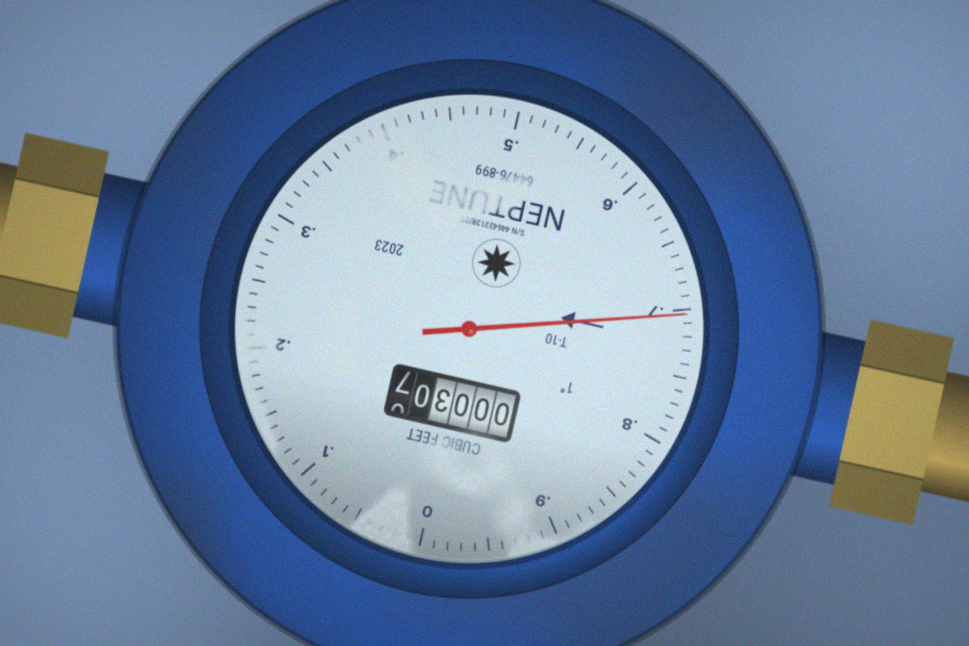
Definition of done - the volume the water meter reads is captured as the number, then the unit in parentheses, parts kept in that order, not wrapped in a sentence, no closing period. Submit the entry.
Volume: 306.70 (ft³)
